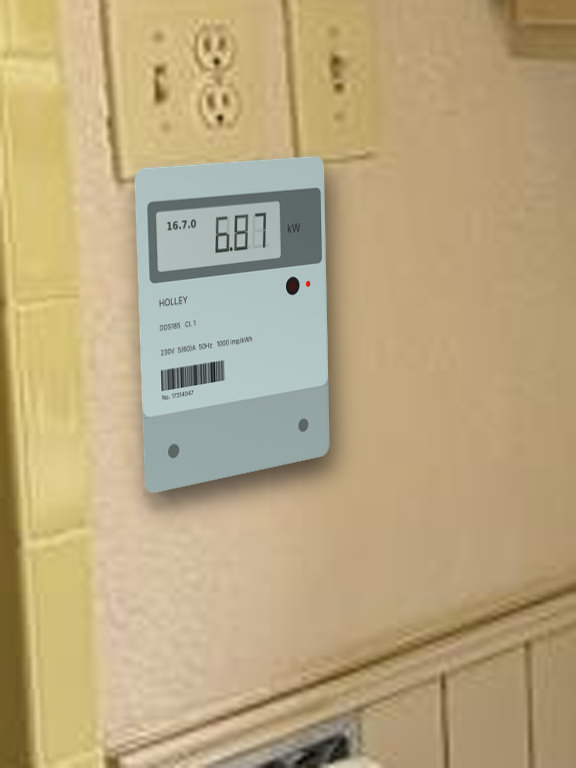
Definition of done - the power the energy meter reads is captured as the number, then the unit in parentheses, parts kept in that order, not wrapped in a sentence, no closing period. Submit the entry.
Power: 6.87 (kW)
